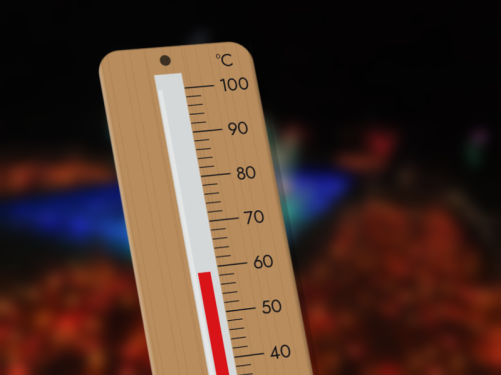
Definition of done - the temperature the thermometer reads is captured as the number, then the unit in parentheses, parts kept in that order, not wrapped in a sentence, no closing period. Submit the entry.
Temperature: 59 (°C)
